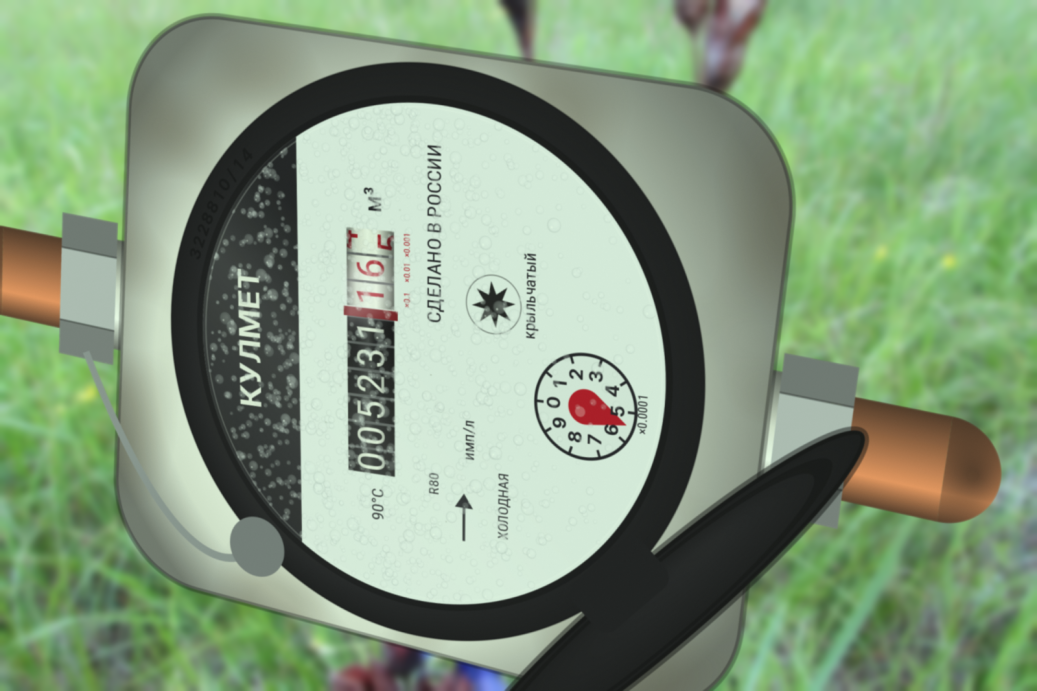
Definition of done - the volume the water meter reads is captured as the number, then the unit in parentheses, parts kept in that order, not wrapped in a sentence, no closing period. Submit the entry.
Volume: 5231.1645 (m³)
